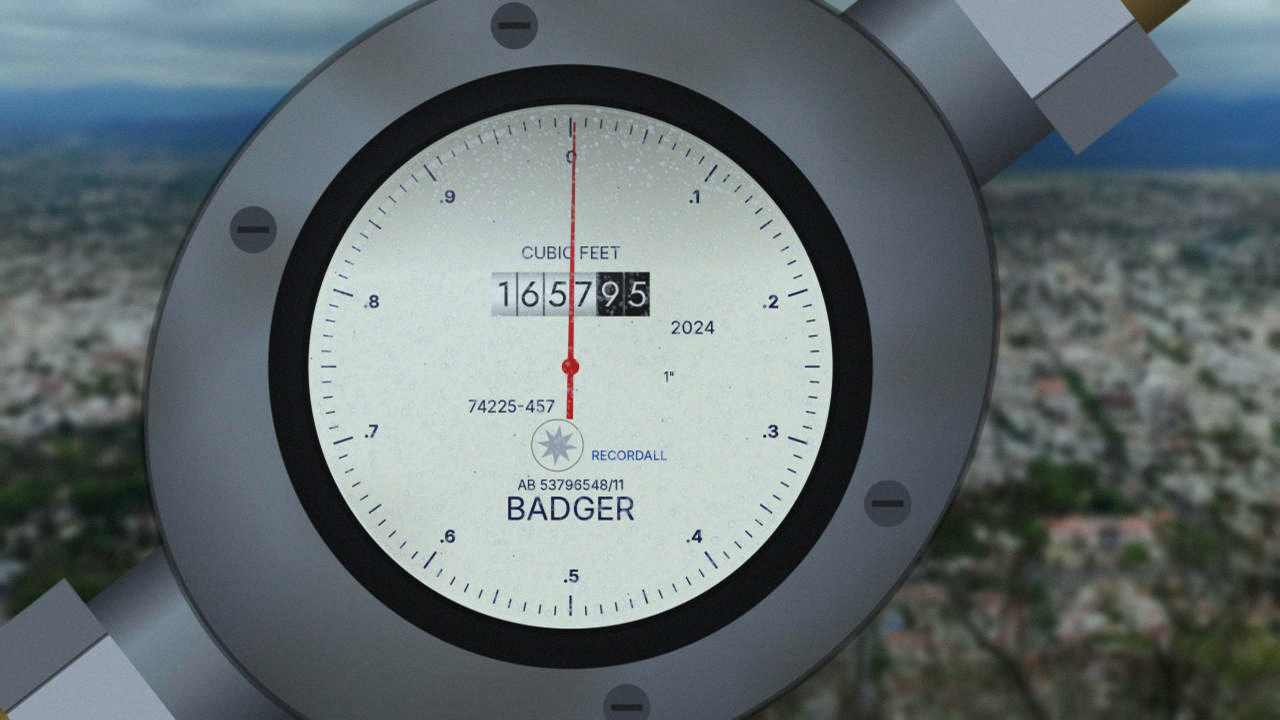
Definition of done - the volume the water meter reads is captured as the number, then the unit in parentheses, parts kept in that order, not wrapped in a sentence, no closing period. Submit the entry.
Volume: 165795.00 (ft³)
